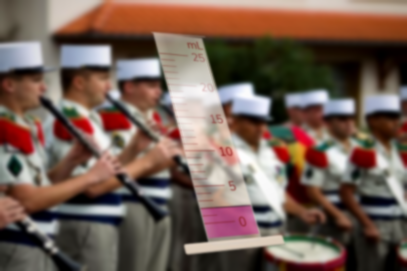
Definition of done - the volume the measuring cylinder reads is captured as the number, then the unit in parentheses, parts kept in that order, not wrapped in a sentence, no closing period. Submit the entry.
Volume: 2 (mL)
